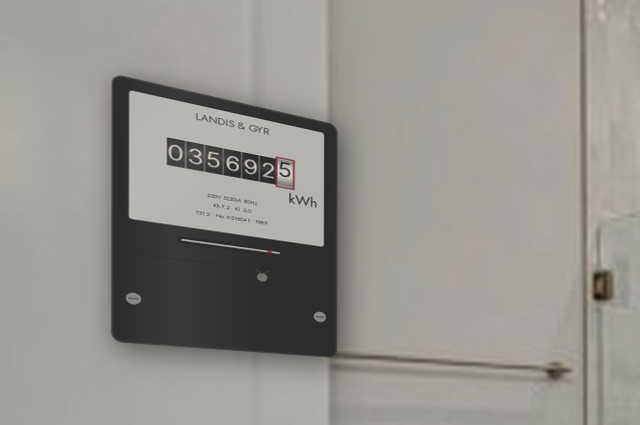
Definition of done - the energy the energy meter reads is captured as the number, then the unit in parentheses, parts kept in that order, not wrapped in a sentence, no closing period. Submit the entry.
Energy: 35692.5 (kWh)
